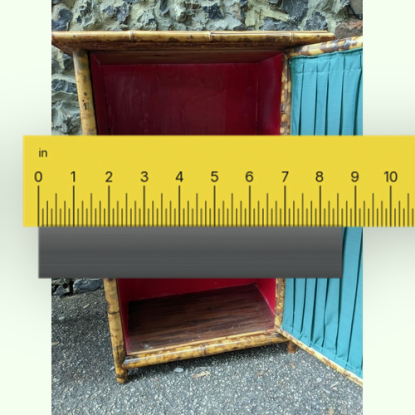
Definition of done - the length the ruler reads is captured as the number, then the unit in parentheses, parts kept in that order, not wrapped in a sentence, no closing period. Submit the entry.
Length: 8.625 (in)
